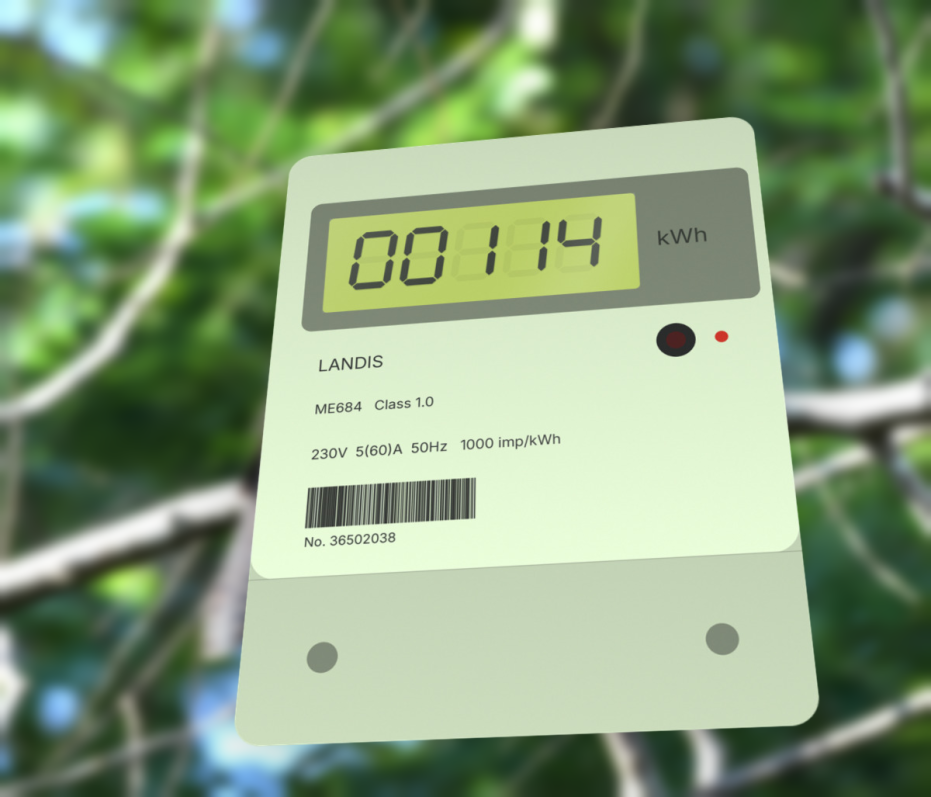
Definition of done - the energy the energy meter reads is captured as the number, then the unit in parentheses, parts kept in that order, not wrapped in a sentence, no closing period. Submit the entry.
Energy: 114 (kWh)
